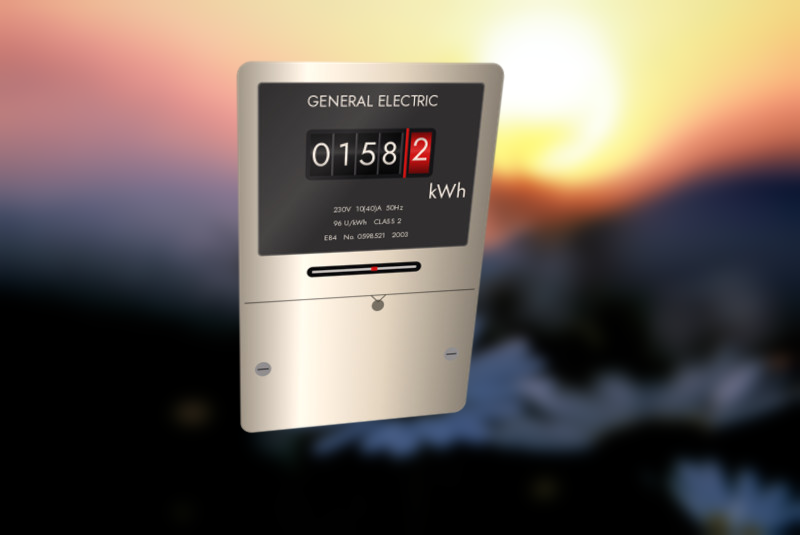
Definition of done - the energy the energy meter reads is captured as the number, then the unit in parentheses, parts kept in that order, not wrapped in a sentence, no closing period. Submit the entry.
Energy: 158.2 (kWh)
